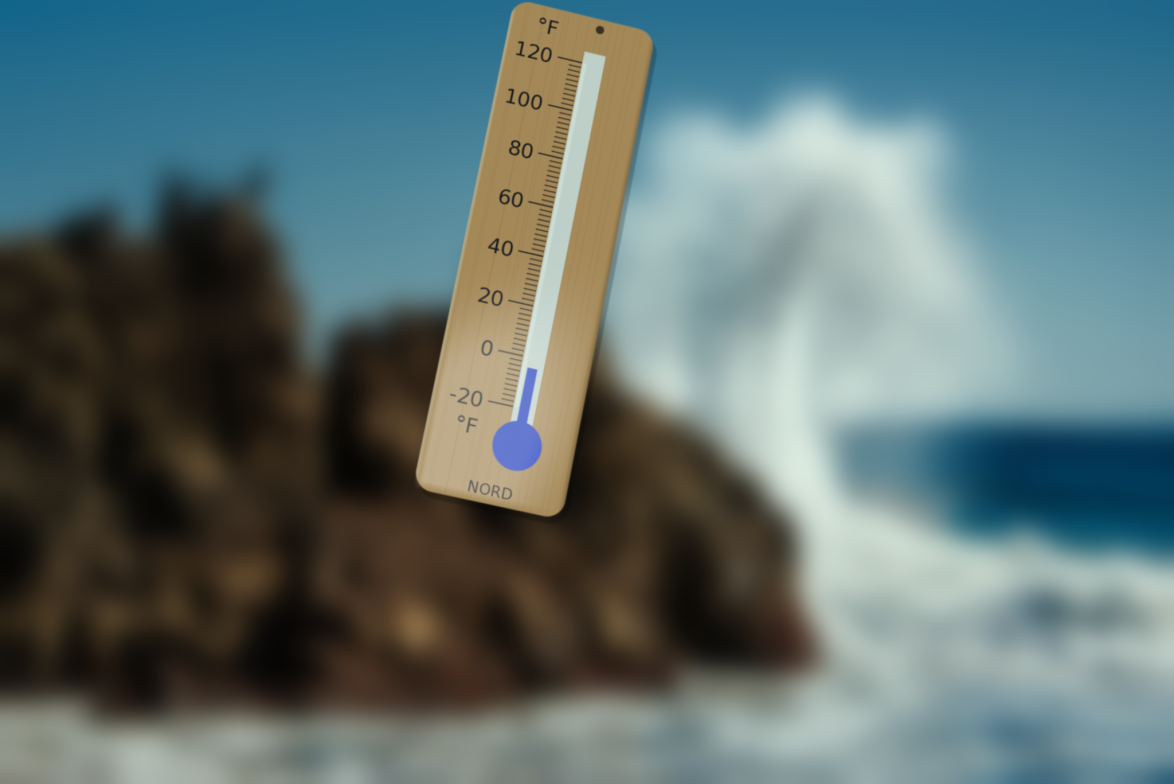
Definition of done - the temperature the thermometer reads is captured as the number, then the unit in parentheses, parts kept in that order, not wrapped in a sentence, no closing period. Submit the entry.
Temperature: -4 (°F)
